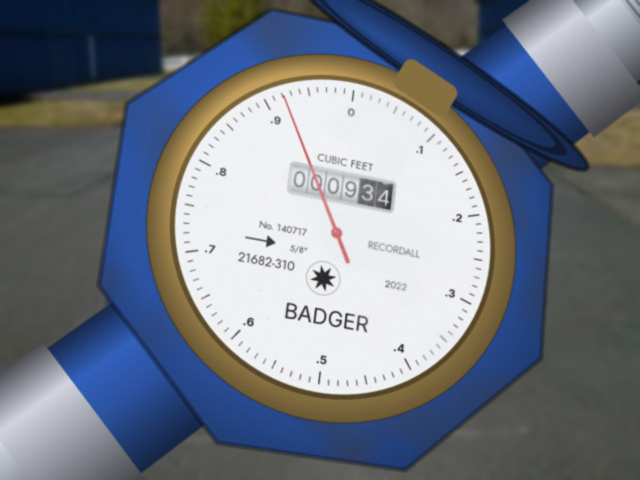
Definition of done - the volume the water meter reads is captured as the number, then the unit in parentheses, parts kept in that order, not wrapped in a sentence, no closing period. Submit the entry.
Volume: 933.92 (ft³)
